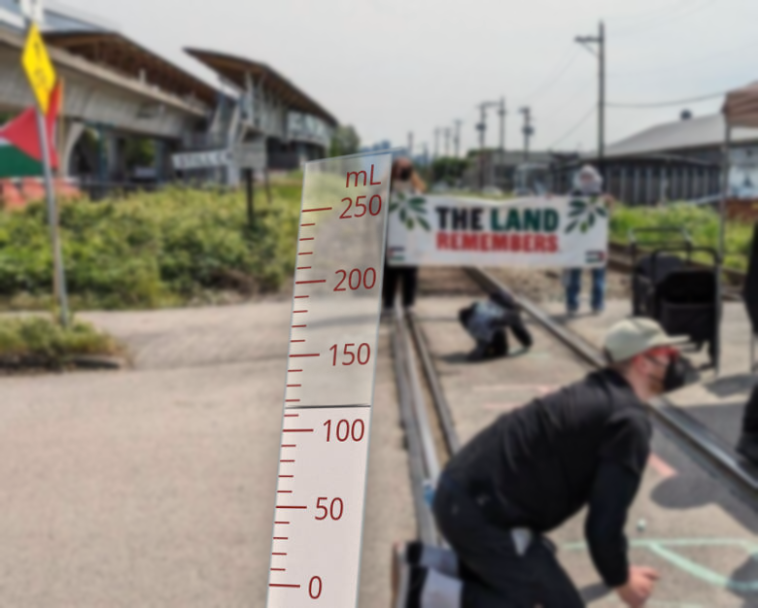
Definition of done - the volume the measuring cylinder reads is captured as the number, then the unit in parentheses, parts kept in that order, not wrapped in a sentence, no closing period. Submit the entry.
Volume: 115 (mL)
